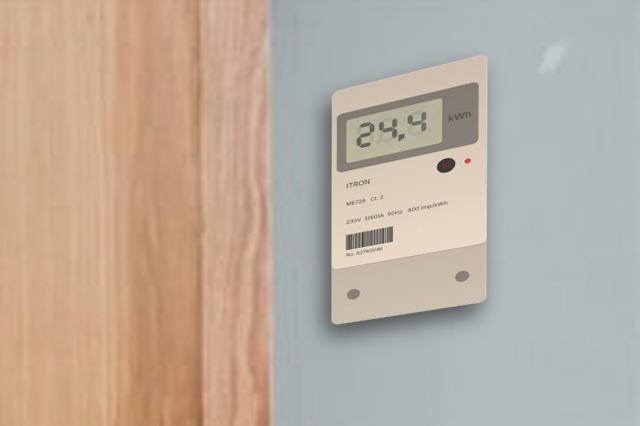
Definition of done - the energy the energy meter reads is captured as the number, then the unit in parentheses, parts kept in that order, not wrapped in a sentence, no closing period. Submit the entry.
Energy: 24.4 (kWh)
